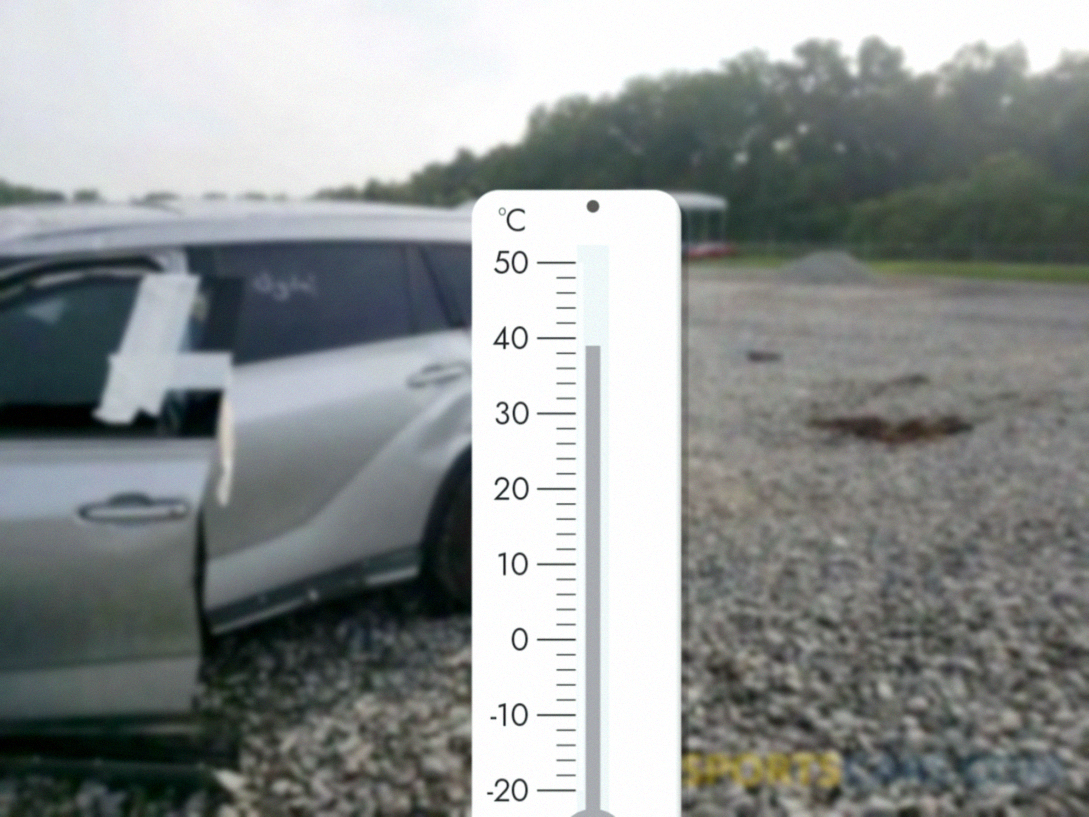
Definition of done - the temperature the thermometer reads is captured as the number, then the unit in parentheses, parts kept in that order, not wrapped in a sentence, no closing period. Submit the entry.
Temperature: 39 (°C)
